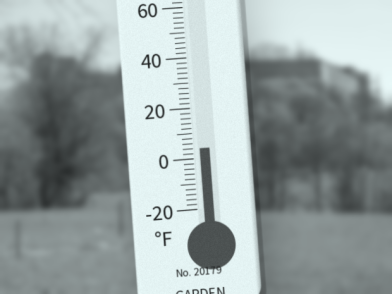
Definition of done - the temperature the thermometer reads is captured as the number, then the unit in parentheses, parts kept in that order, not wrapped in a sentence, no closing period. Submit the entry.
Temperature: 4 (°F)
